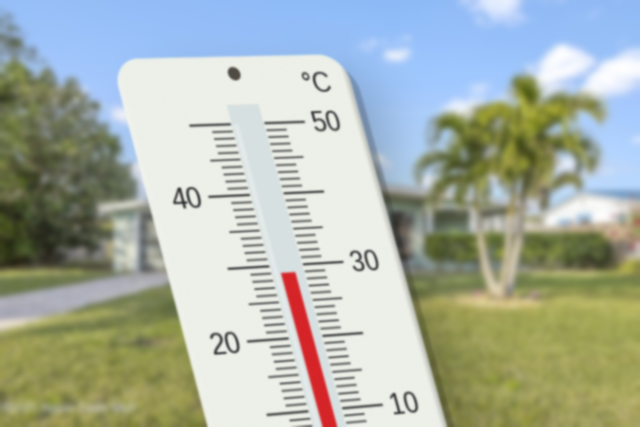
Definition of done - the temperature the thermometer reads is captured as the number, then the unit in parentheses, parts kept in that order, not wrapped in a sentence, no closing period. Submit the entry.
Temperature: 29 (°C)
